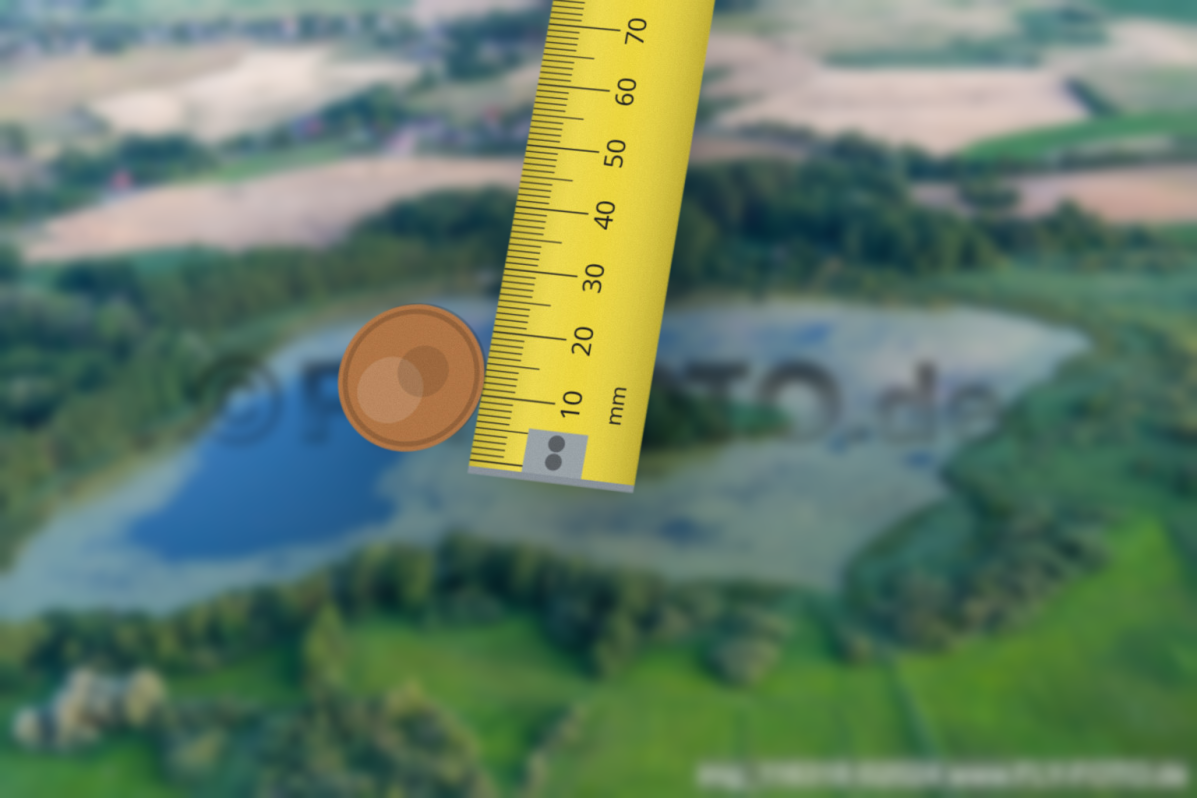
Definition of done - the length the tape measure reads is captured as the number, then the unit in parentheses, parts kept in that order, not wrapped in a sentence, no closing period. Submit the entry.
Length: 23 (mm)
